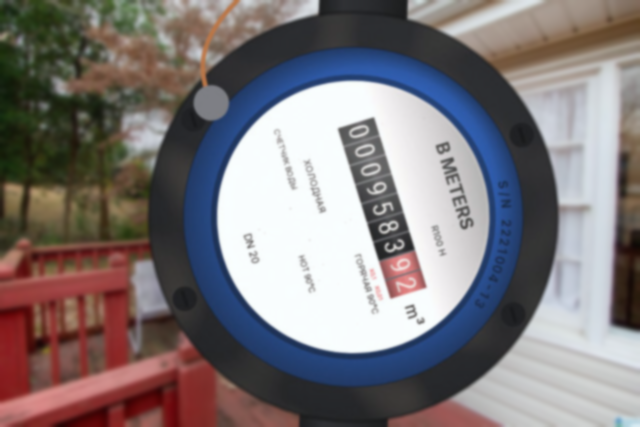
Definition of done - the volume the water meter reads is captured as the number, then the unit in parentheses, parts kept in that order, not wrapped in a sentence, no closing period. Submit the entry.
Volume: 9583.92 (m³)
